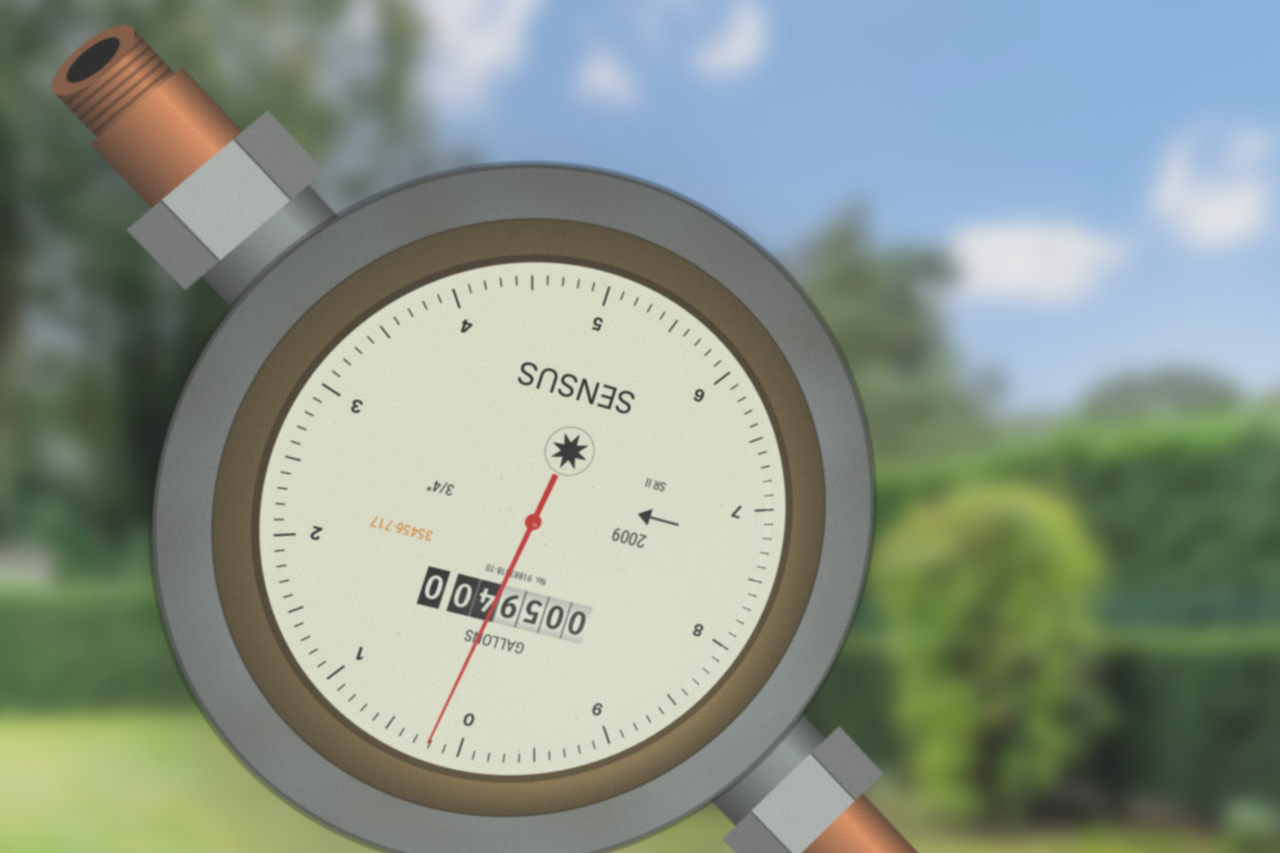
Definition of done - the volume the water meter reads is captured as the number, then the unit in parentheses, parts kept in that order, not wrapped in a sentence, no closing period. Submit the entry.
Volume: 59400.2 (gal)
